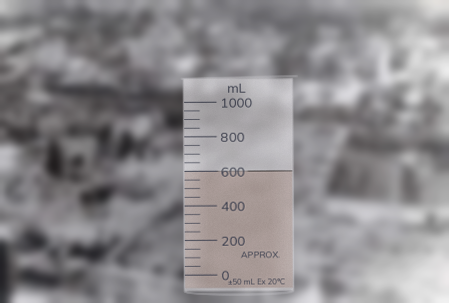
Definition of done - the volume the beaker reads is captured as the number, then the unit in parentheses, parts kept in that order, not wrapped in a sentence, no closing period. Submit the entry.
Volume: 600 (mL)
